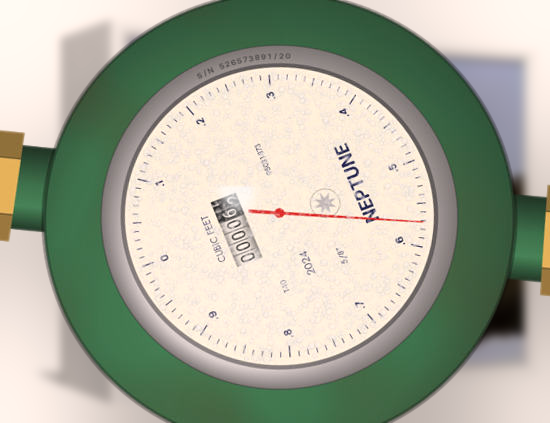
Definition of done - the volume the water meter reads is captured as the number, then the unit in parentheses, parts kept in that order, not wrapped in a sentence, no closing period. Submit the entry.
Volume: 61.57 (ft³)
